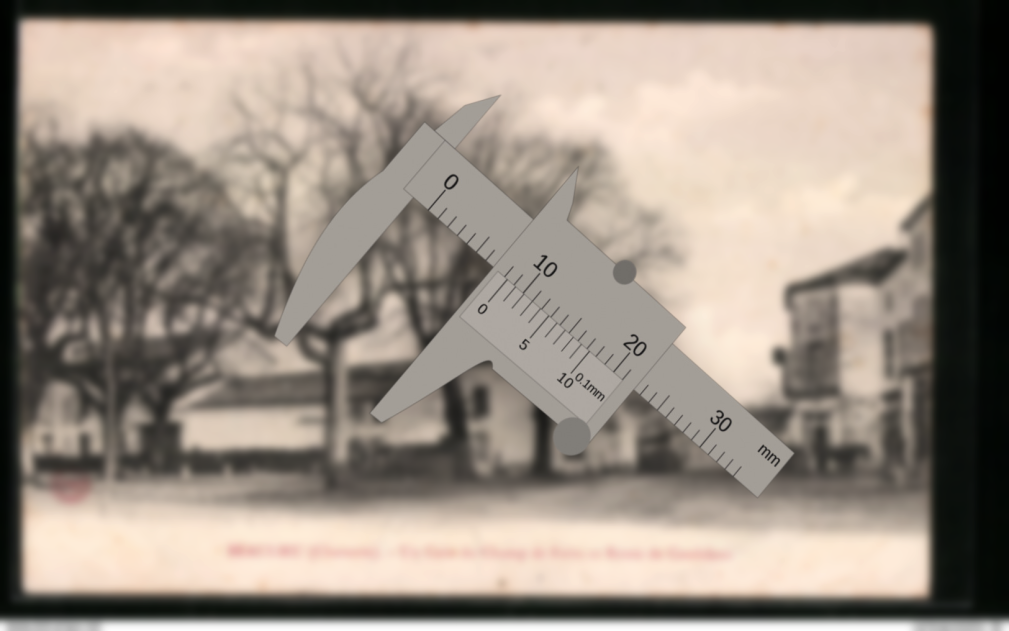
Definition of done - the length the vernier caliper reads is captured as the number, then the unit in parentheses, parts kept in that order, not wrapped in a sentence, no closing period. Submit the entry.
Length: 8.3 (mm)
